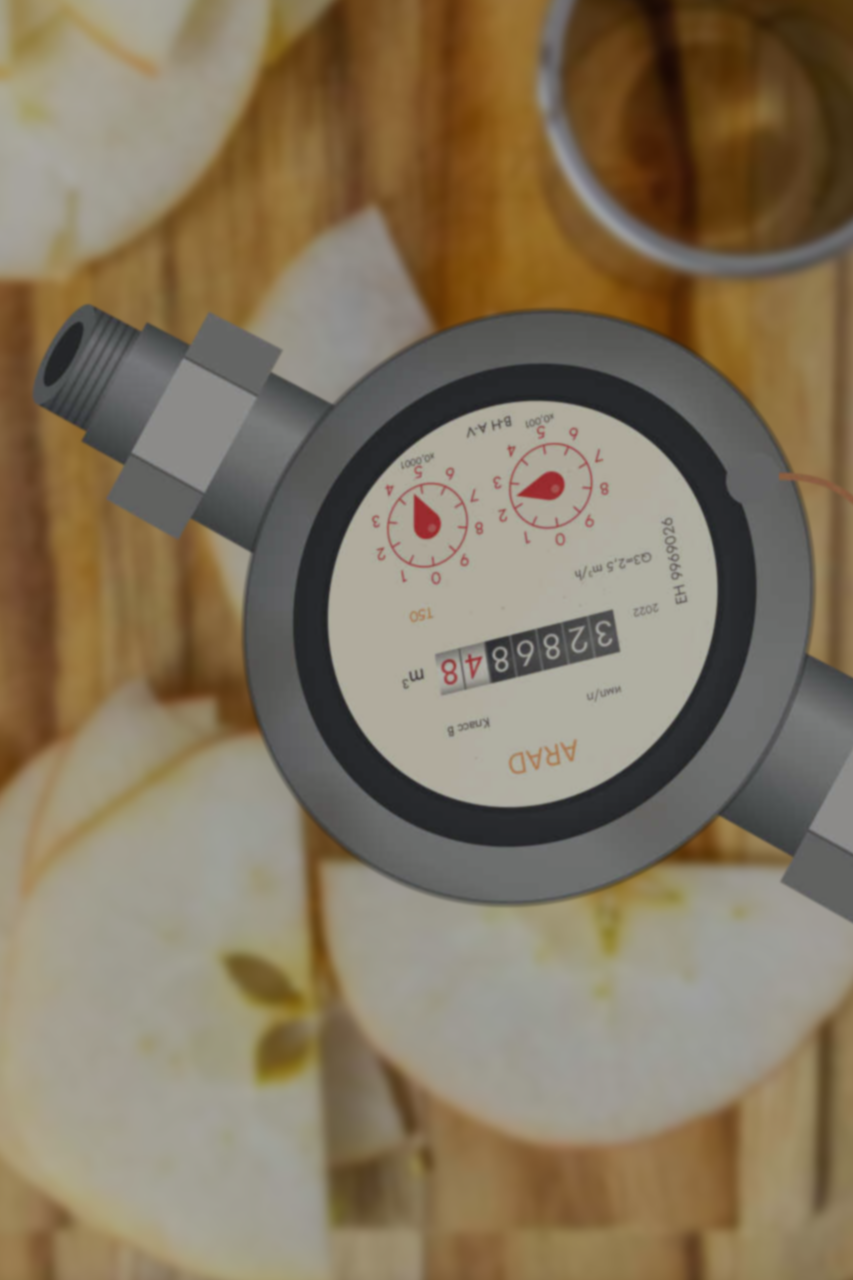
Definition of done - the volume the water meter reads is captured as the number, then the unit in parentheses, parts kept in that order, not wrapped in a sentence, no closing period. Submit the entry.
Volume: 32868.4824 (m³)
